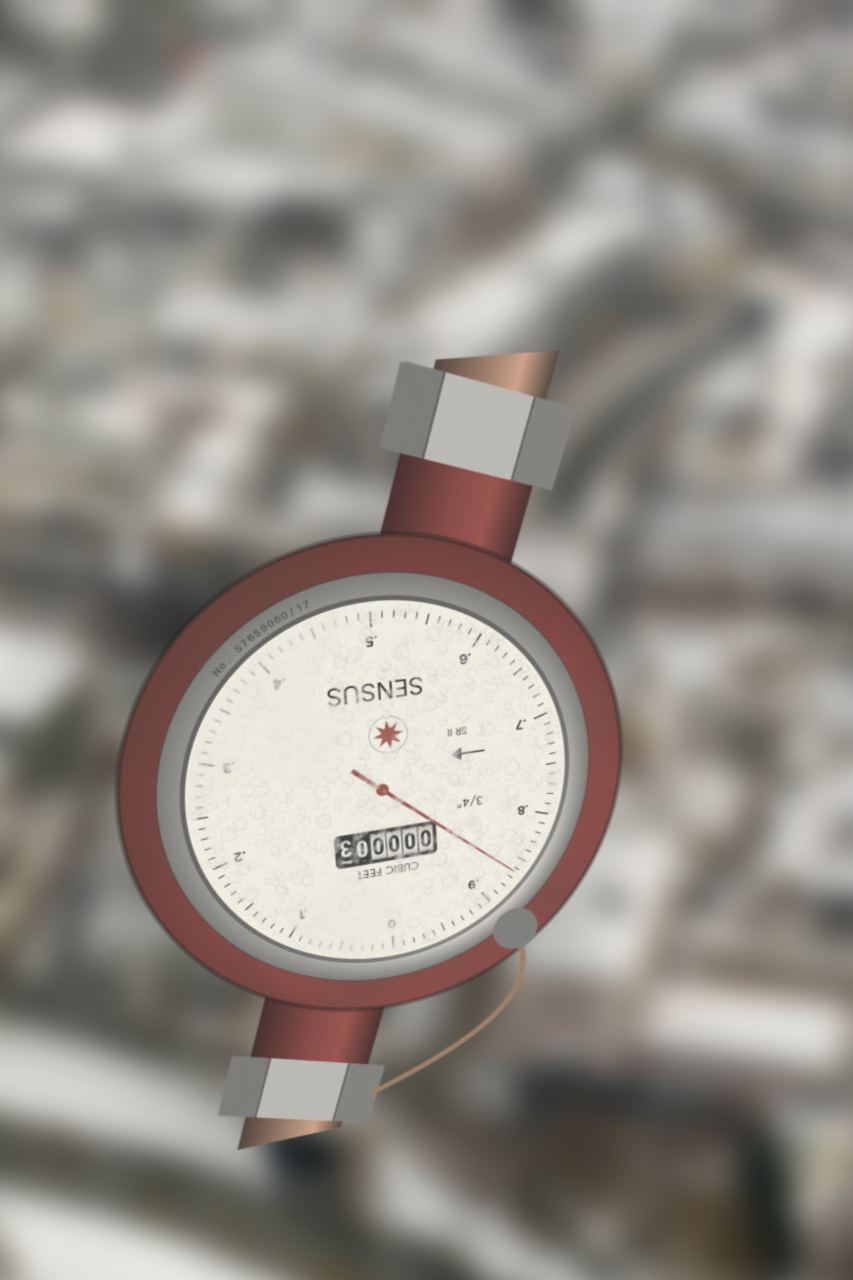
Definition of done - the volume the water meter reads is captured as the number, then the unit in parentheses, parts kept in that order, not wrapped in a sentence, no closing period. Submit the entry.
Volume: 2.86 (ft³)
